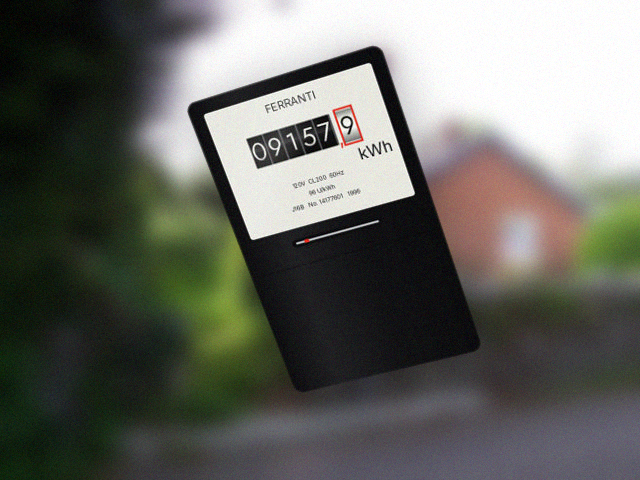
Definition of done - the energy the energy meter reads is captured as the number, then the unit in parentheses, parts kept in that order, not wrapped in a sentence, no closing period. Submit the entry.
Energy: 9157.9 (kWh)
